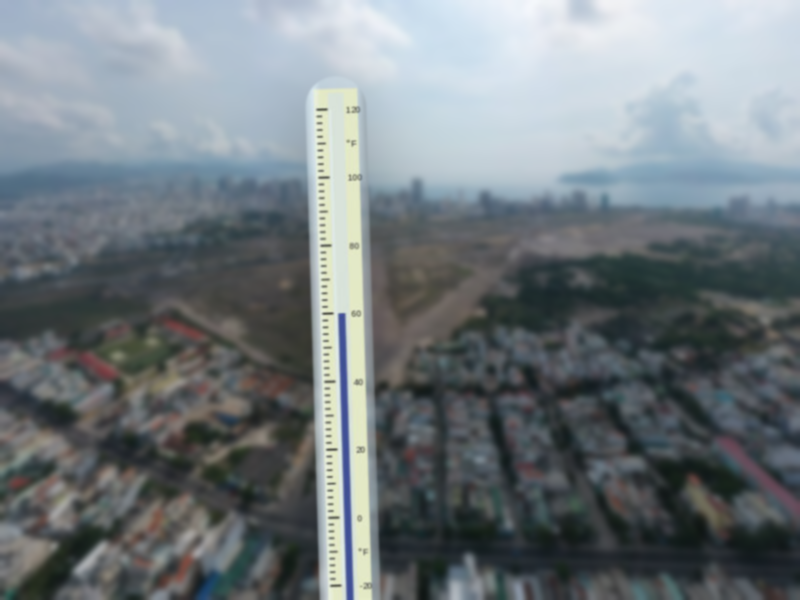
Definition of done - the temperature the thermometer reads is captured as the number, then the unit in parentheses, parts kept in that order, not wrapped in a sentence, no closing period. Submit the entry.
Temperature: 60 (°F)
